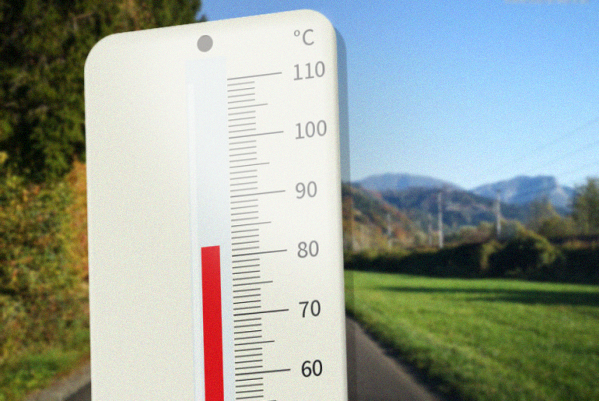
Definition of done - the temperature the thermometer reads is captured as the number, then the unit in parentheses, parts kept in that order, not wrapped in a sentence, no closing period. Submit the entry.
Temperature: 82 (°C)
